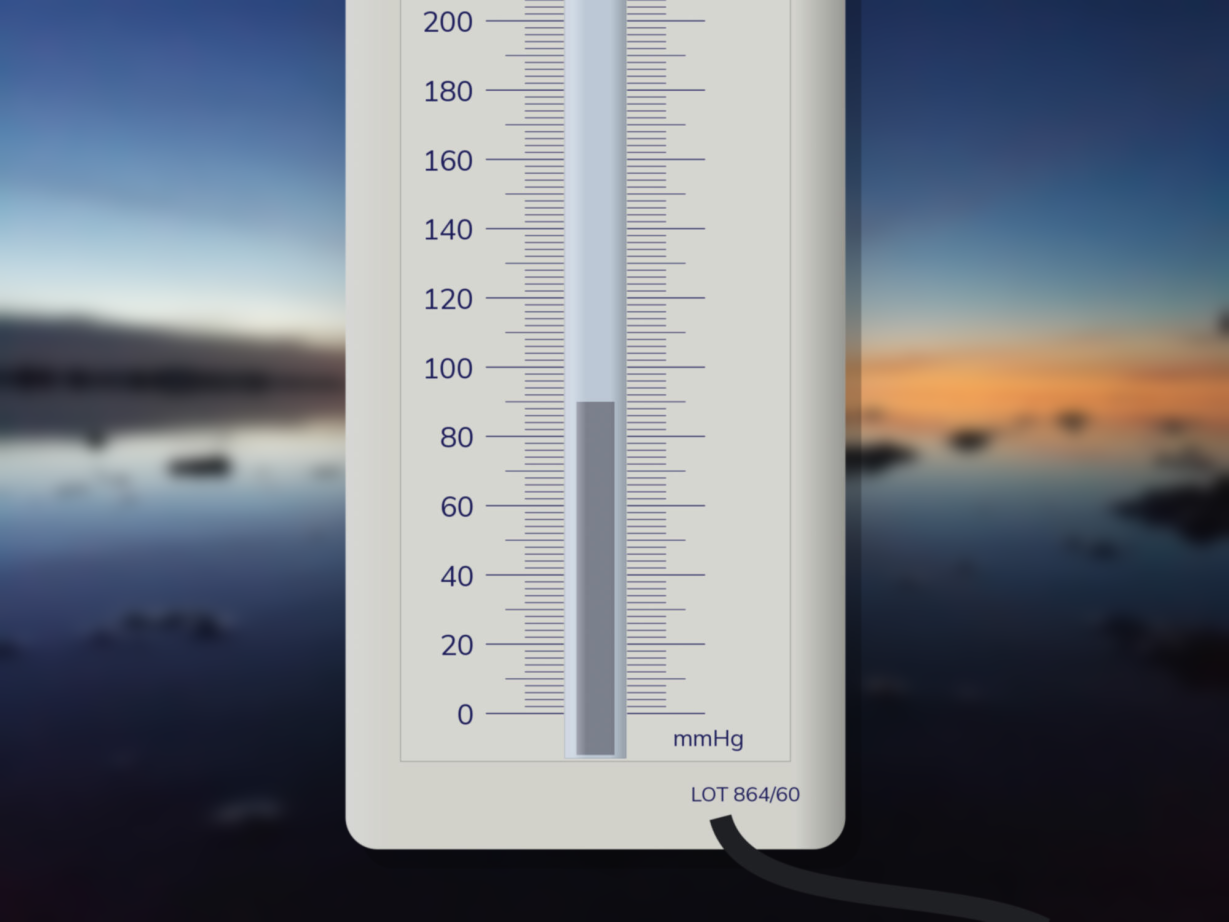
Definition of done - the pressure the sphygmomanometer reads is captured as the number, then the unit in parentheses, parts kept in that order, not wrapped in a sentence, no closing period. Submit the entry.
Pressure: 90 (mmHg)
